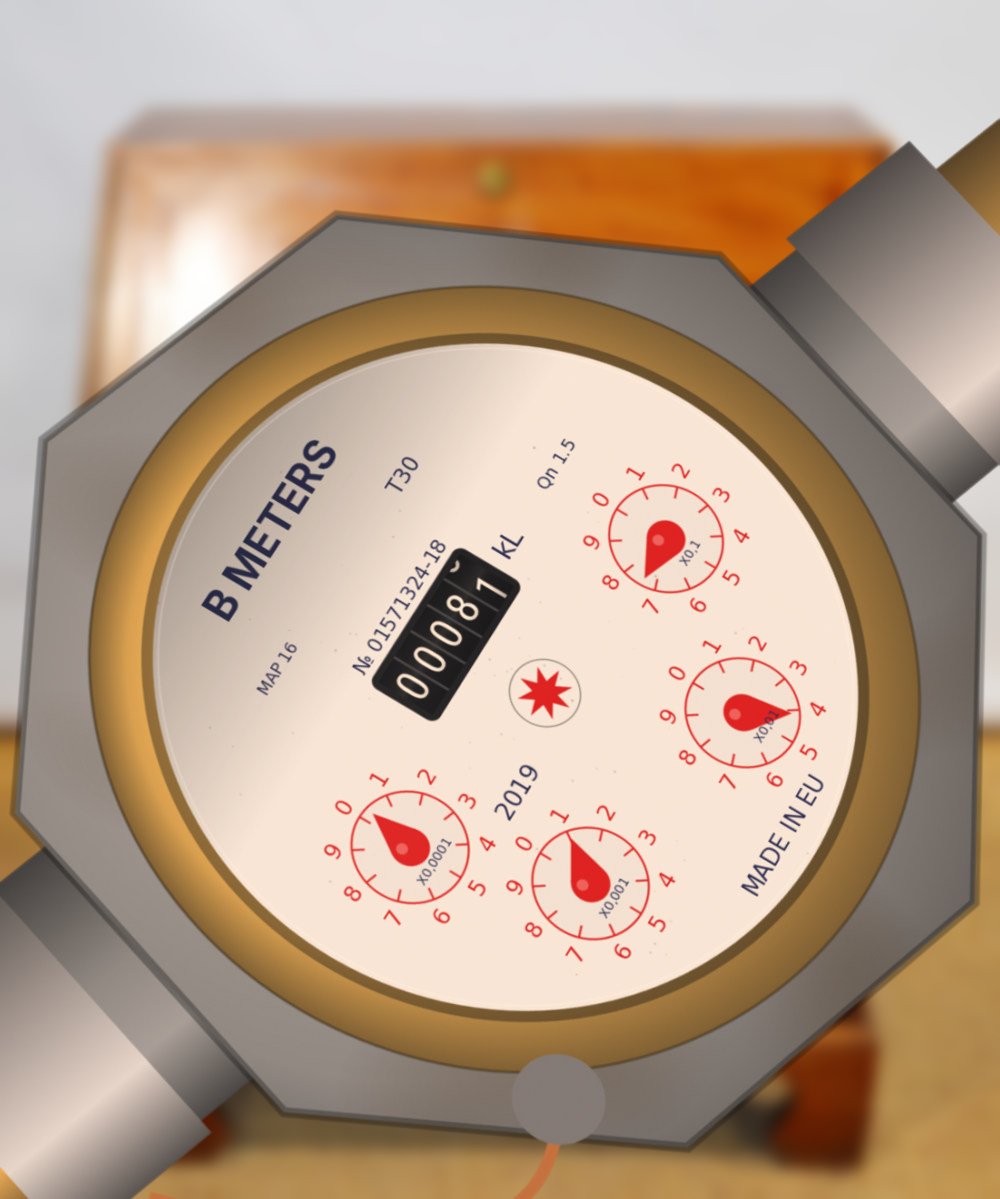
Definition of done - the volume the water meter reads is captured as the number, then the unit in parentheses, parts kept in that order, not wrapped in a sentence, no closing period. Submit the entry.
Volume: 80.7410 (kL)
